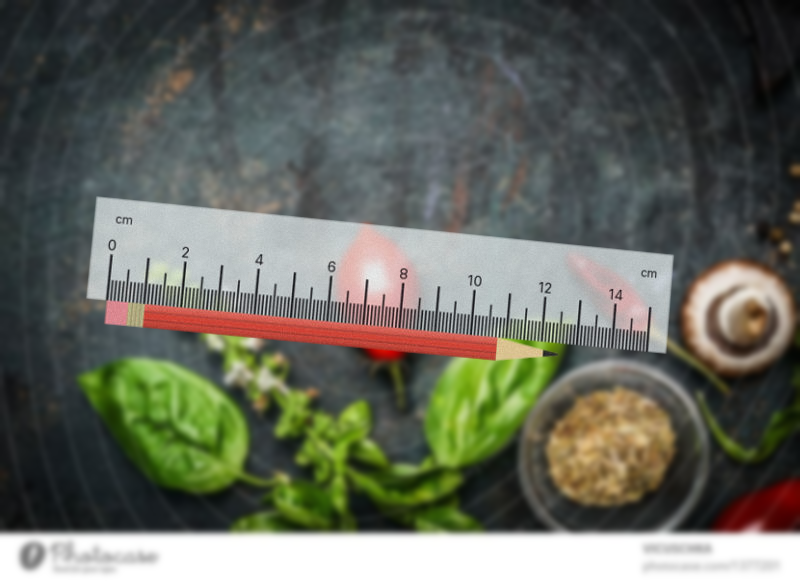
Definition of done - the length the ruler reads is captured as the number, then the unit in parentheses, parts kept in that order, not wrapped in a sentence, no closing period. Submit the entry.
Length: 12.5 (cm)
